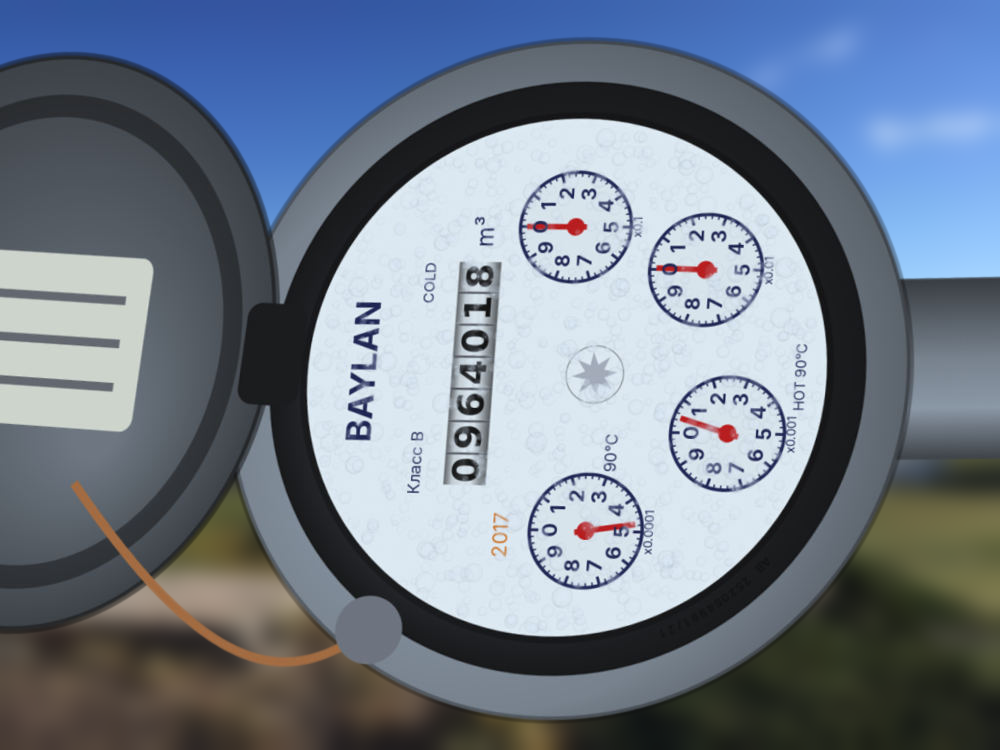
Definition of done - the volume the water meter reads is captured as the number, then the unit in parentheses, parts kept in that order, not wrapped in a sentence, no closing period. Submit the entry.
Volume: 964018.0004 (m³)
